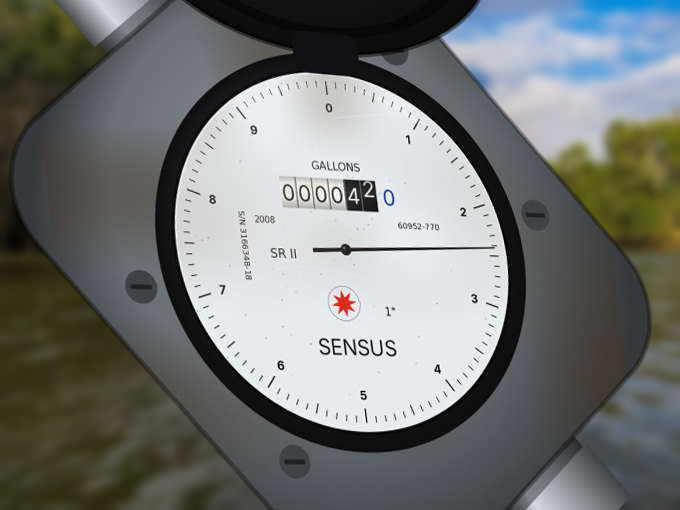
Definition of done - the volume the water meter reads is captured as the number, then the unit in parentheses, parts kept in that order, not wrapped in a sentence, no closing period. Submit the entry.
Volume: 422.4 (gal)
